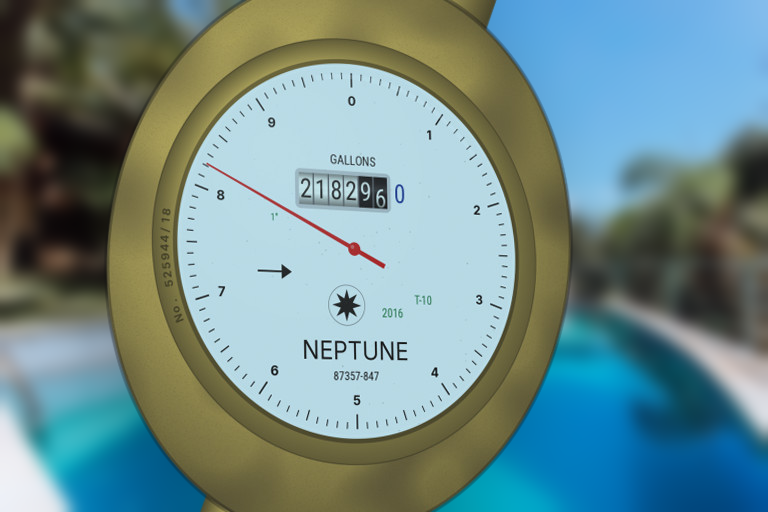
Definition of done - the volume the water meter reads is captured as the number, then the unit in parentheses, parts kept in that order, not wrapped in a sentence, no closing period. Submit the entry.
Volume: 2182958.2 (gal)
